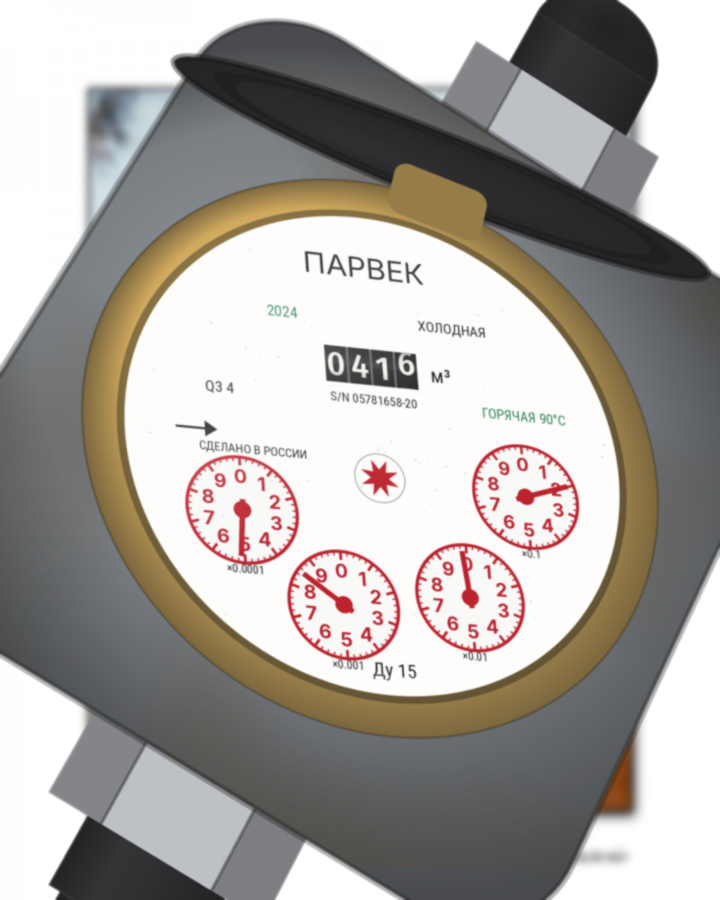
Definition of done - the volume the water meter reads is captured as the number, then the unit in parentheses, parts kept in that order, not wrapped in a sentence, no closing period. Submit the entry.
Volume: 416.1985 (m³)
